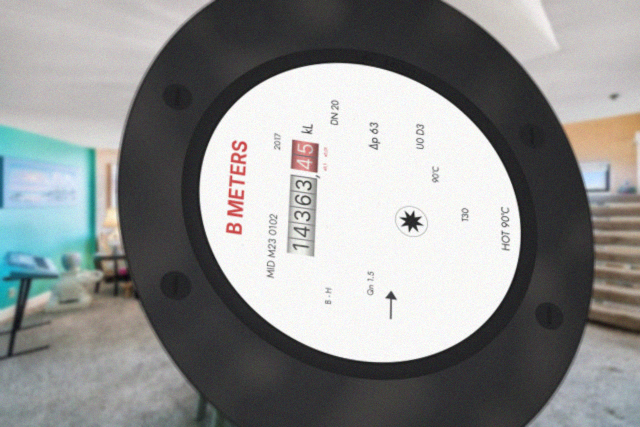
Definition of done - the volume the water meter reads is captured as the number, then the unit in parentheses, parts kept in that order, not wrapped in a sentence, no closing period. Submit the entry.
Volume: 14363.45 (kL)
